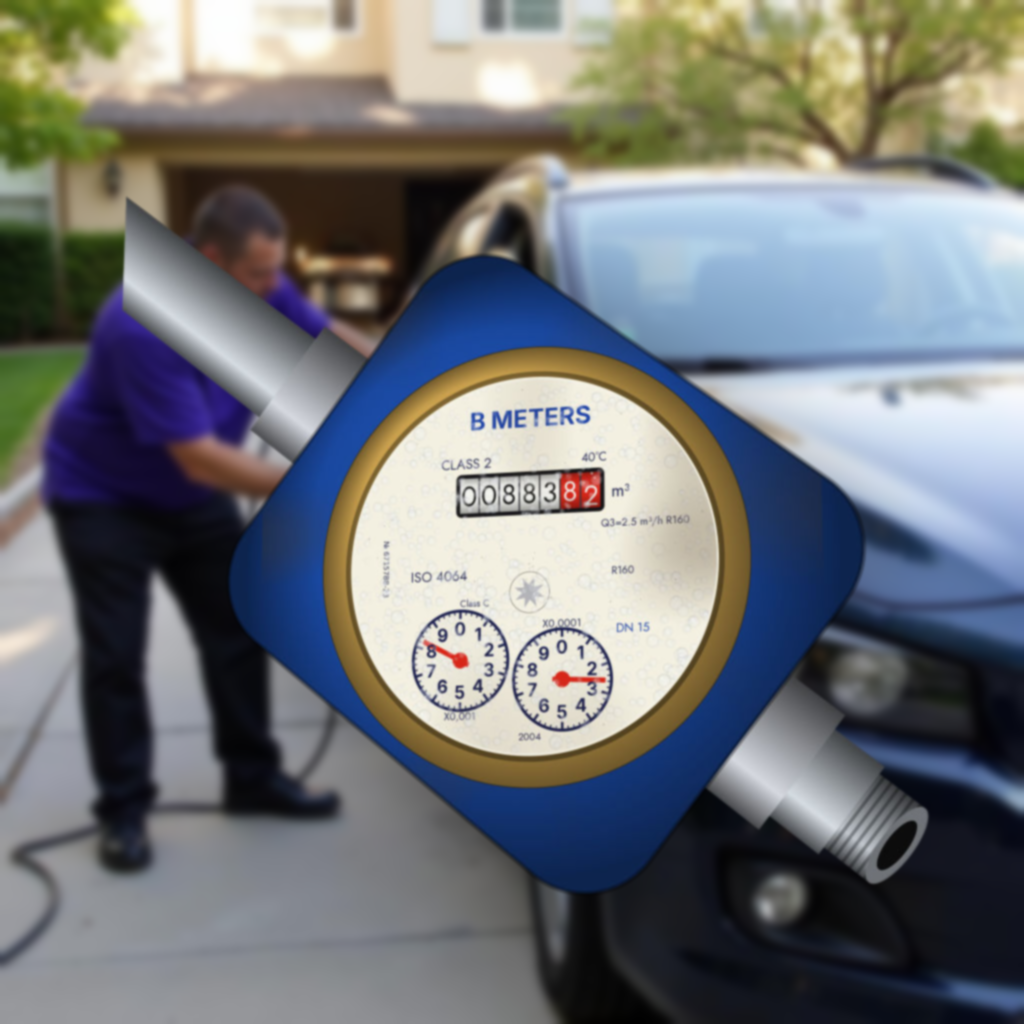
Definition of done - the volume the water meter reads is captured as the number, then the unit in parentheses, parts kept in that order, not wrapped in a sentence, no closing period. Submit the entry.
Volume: 883.8182 (m³)
